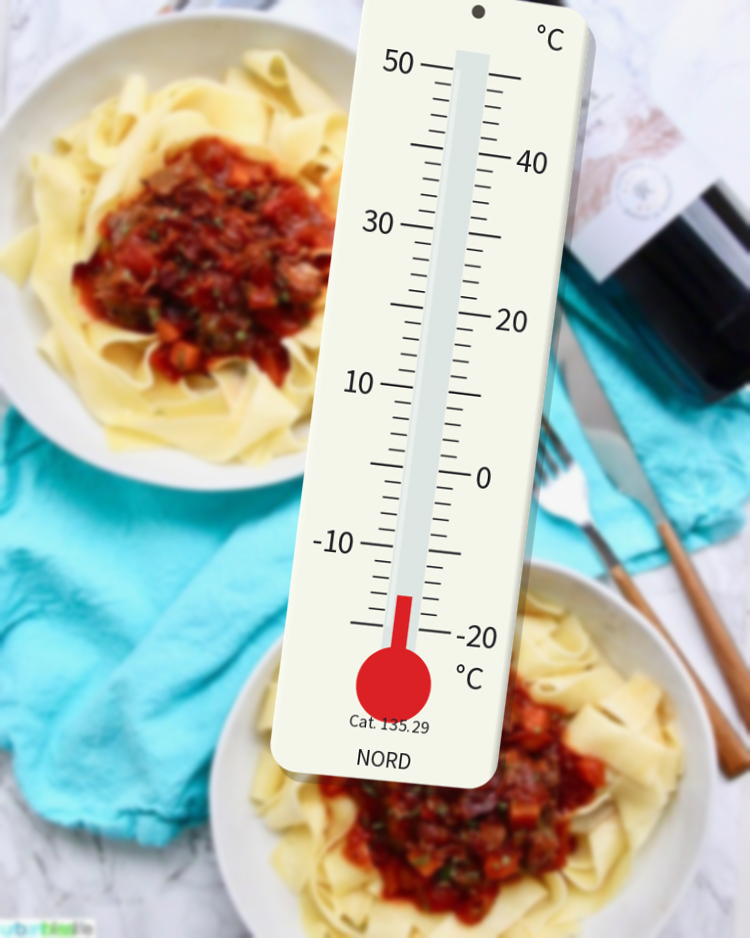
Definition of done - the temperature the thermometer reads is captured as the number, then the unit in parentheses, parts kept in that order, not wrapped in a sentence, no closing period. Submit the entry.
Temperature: -16 (°C)
